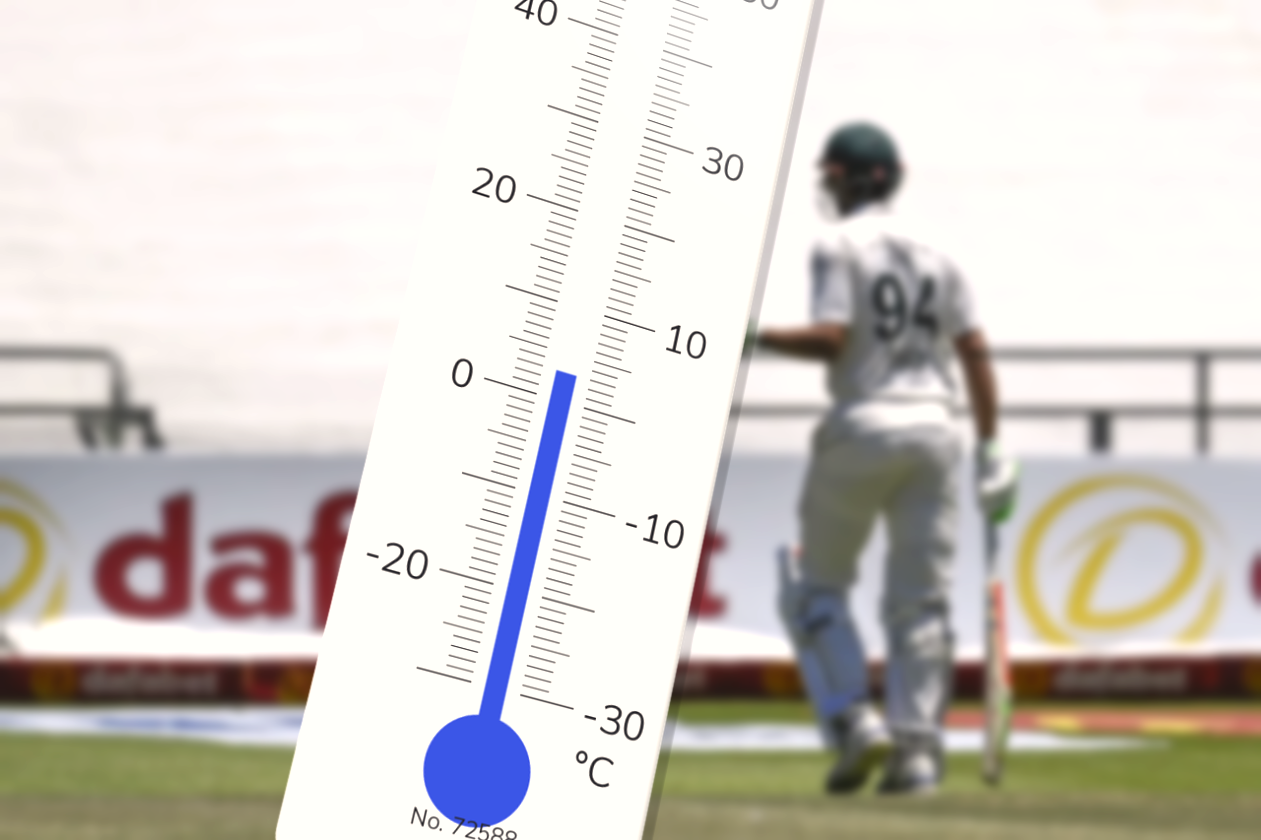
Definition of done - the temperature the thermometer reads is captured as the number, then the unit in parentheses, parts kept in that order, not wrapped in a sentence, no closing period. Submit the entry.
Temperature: 3 (°C)
